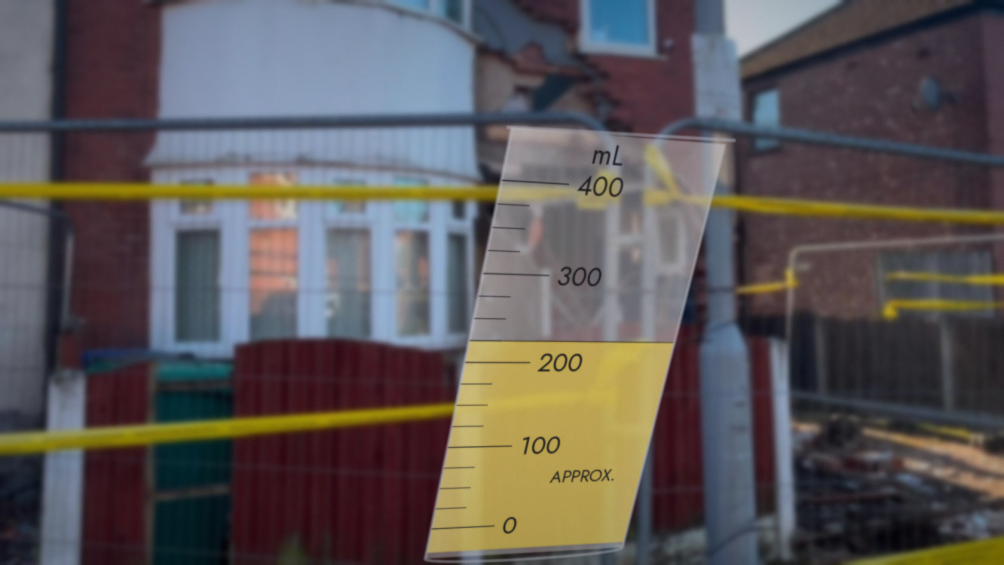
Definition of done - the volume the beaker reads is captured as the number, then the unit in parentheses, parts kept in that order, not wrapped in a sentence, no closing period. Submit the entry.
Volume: 225 (mL)
